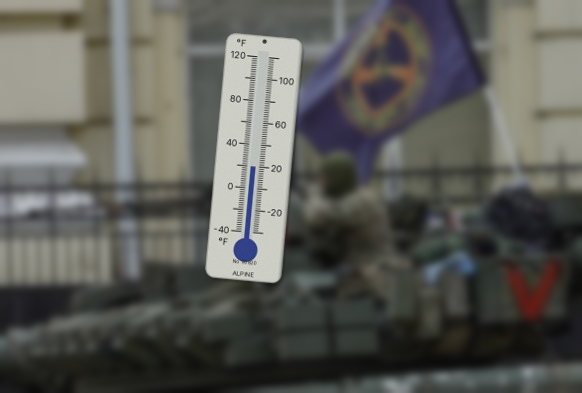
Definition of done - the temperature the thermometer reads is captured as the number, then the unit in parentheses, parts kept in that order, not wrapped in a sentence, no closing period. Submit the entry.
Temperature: 20 (°F)
